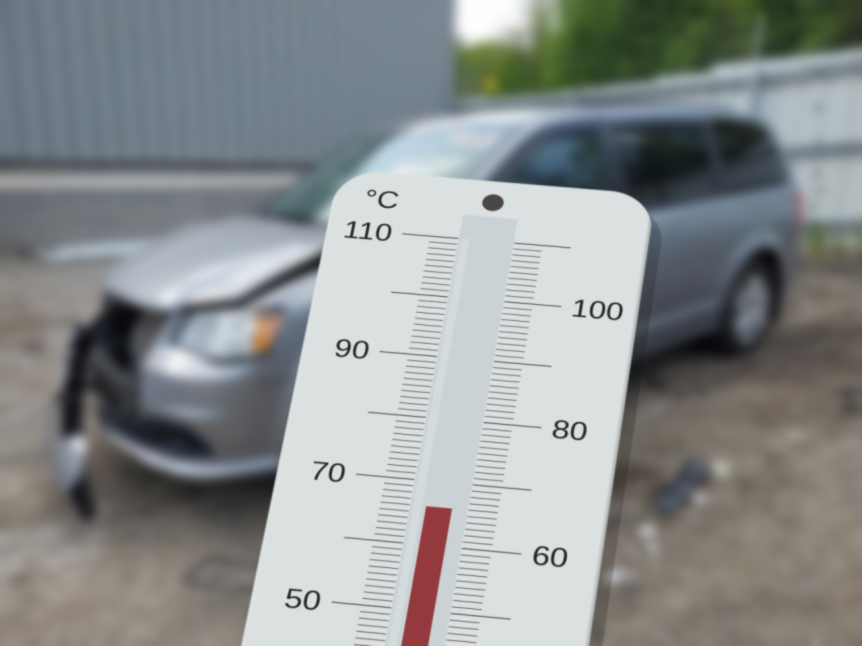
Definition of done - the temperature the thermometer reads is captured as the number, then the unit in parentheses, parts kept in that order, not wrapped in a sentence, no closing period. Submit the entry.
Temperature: 66 (°C)
